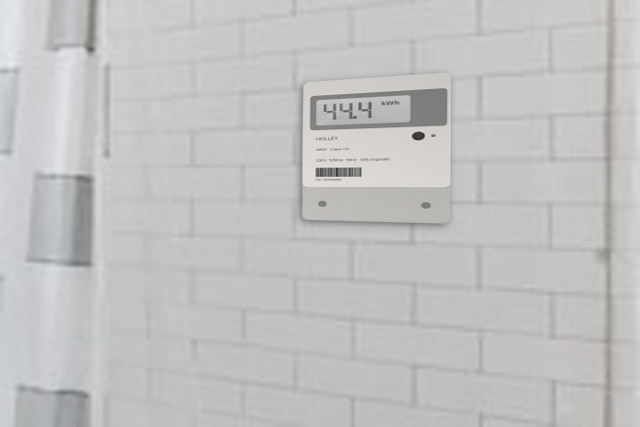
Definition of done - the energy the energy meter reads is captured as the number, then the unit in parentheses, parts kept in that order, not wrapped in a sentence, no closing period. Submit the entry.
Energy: 44.4 (kWh)
